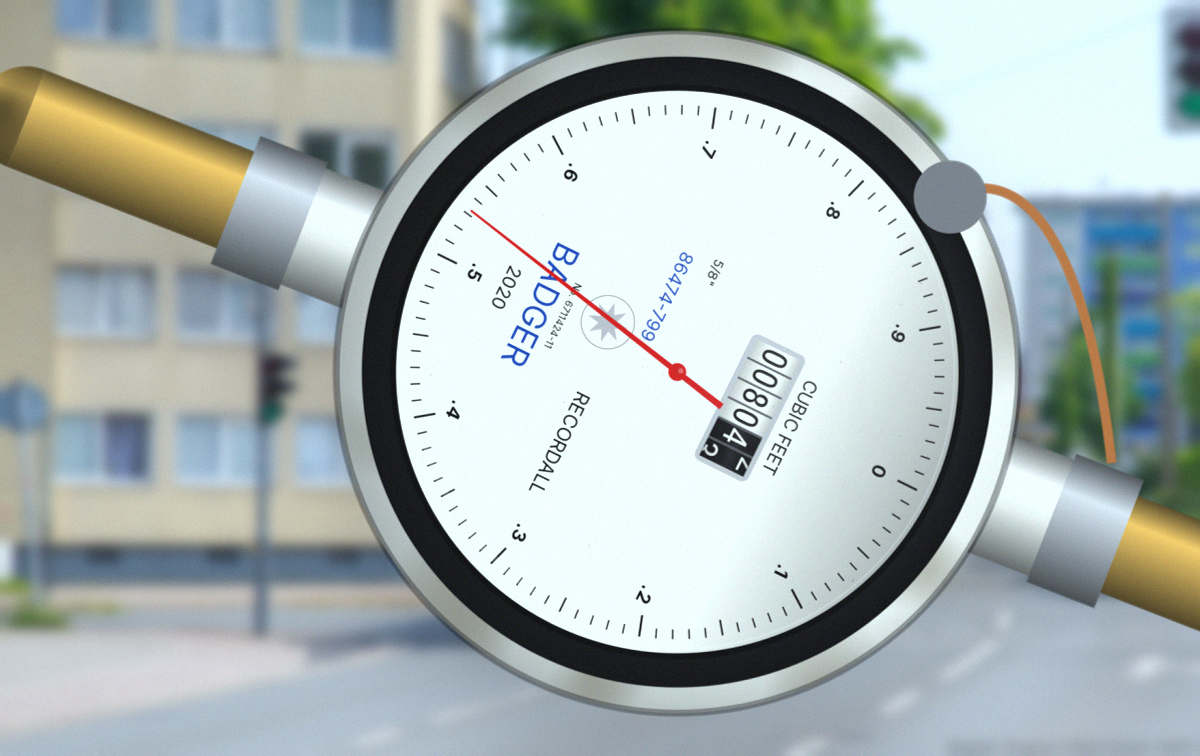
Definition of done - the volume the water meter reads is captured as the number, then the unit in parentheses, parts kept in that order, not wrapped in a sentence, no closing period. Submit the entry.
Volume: 8042.53 (ft³)
